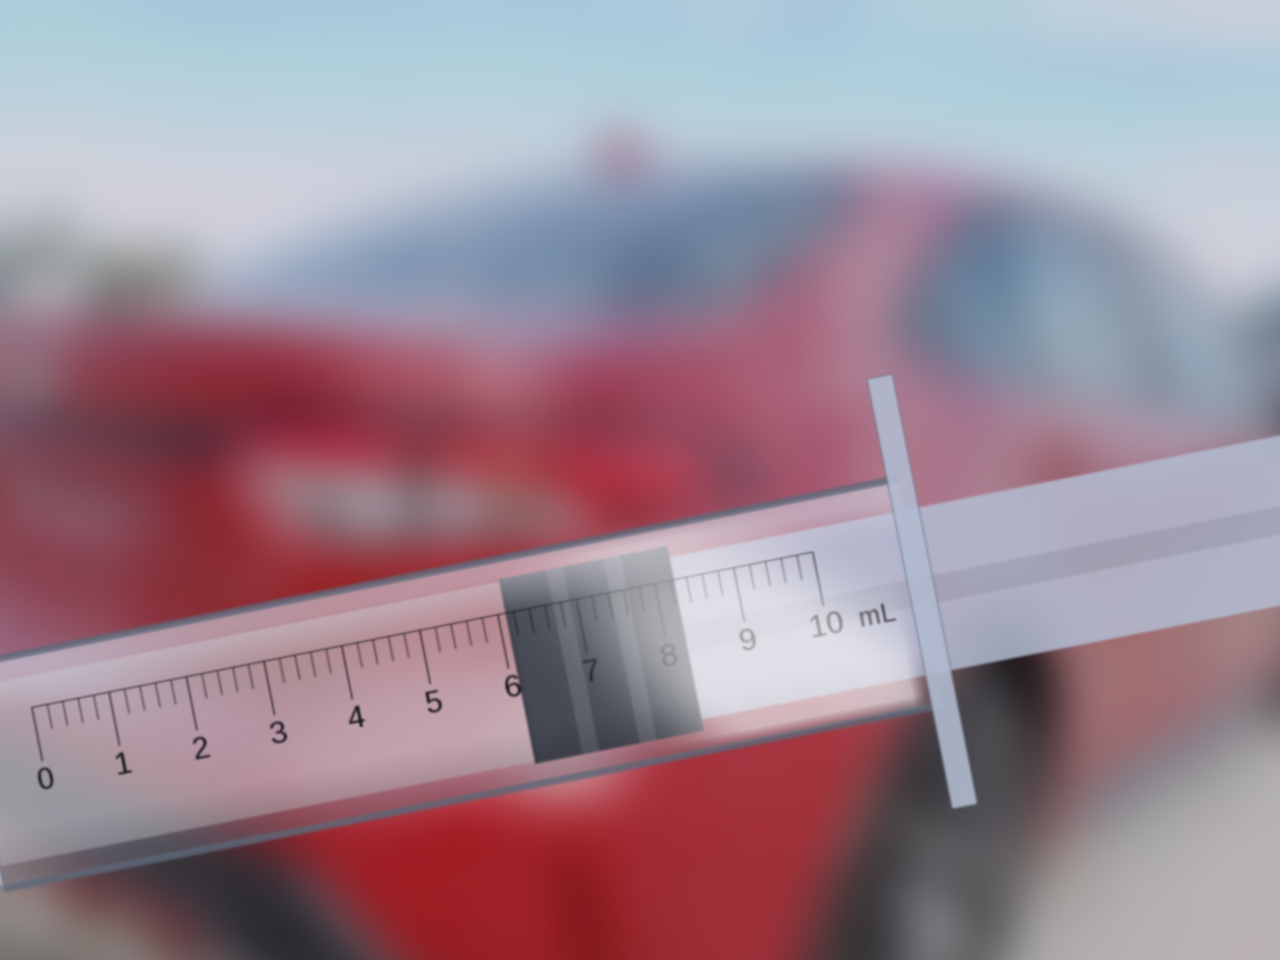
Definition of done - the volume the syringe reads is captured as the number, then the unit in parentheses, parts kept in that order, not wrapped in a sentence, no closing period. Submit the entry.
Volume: 6.1 (mL)
